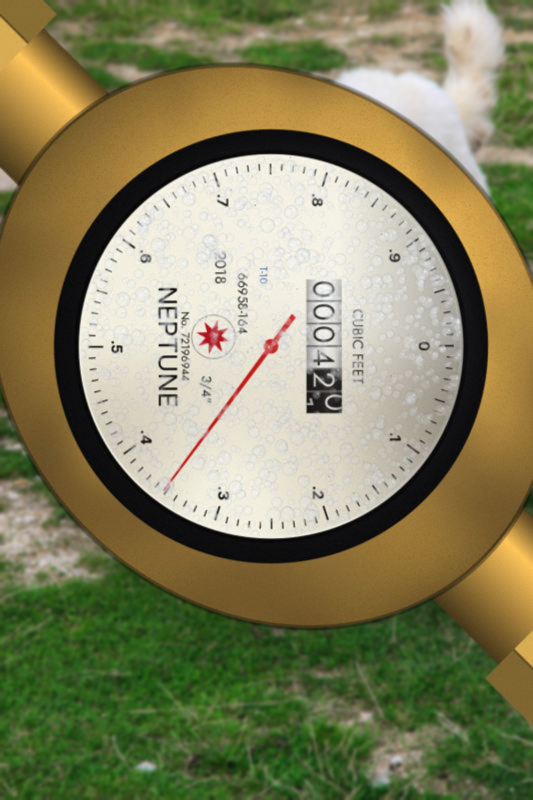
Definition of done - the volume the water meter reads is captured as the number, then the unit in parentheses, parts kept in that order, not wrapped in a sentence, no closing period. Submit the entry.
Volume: 420.35 (ft³)
